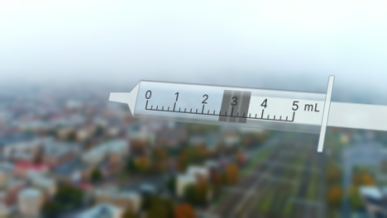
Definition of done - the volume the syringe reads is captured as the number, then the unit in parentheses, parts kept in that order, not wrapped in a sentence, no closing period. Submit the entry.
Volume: 2.6 (mL)
